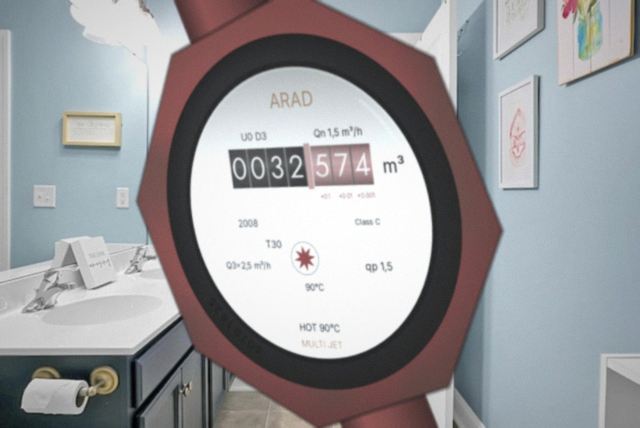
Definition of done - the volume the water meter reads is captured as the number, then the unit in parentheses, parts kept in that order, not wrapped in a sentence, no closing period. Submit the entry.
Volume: 32.574 (m³)
